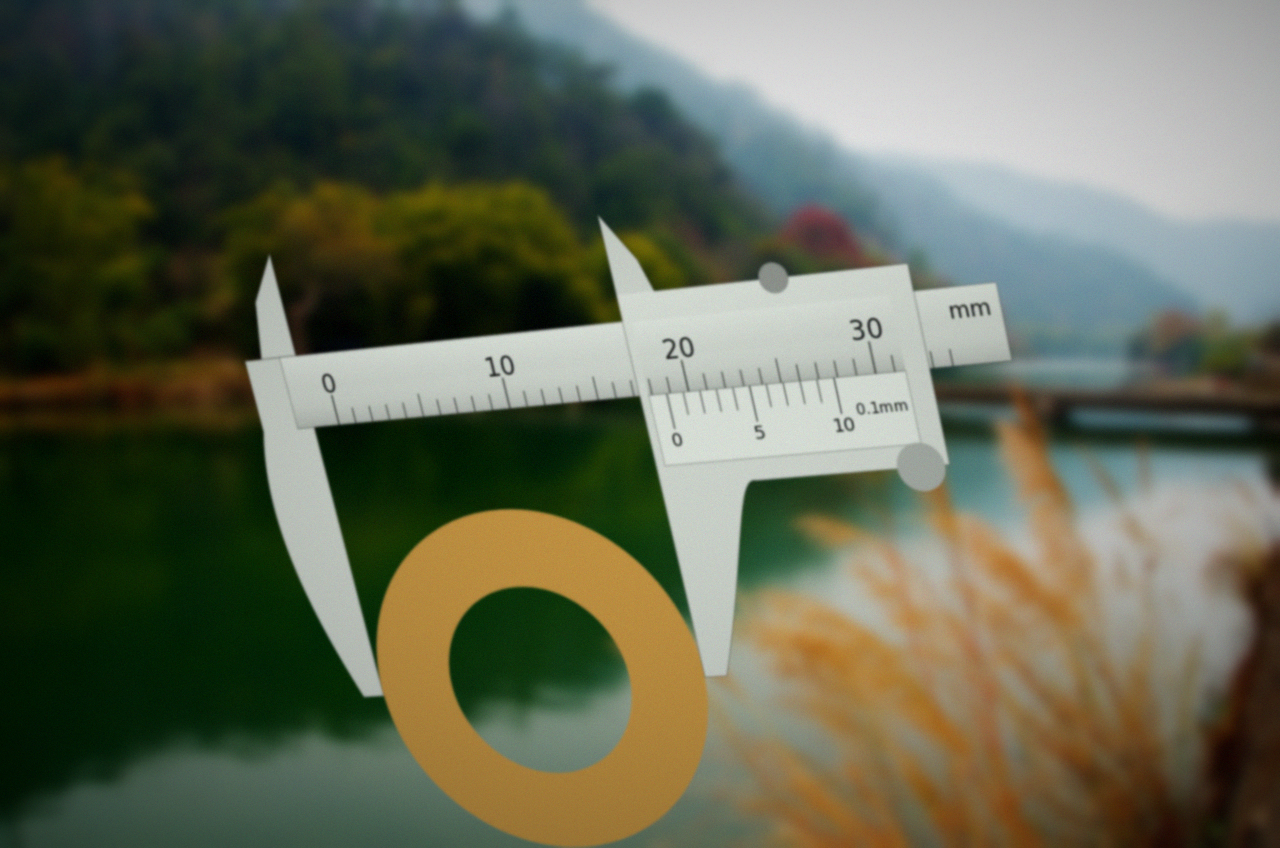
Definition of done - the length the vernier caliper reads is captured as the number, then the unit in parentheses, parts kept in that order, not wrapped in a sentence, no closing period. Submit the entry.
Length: 18.8 (mm)
